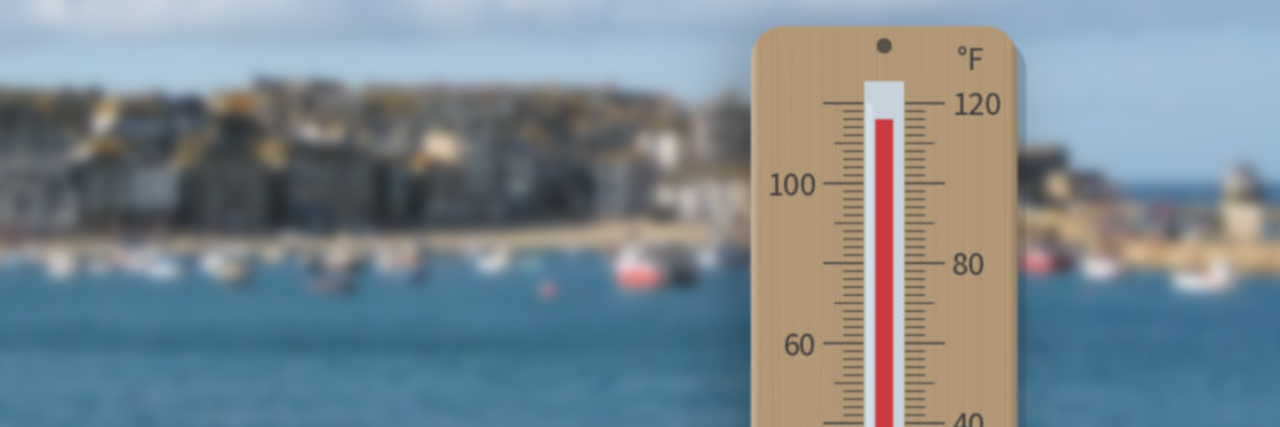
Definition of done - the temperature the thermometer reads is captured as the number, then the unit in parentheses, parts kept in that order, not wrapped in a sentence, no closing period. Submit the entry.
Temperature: 116 (°F)
